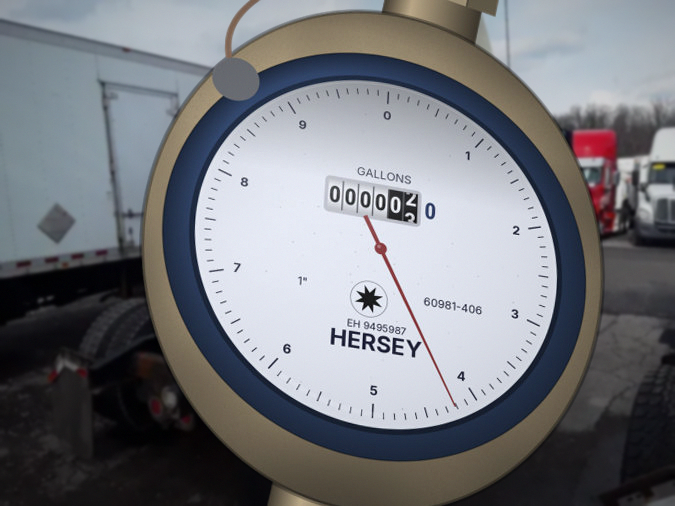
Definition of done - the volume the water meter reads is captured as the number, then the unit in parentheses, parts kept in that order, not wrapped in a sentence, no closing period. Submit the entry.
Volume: 24.2 (gal)
